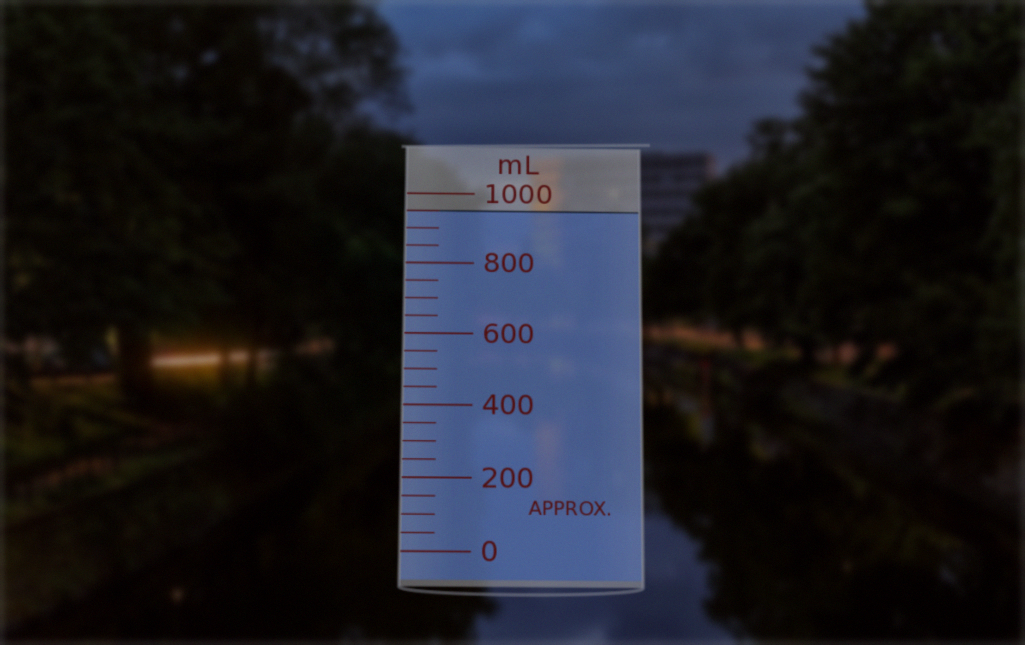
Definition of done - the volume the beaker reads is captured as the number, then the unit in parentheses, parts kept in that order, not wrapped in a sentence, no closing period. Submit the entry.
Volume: 950 (mL)
